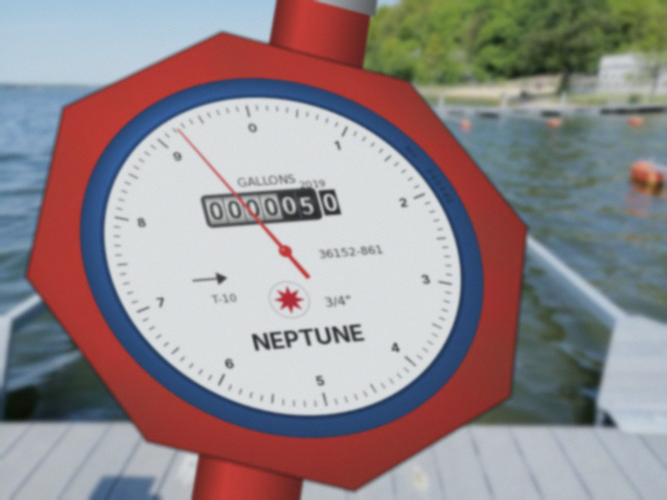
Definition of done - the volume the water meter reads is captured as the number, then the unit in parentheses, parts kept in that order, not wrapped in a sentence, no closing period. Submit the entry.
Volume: 49.2 (gal)
